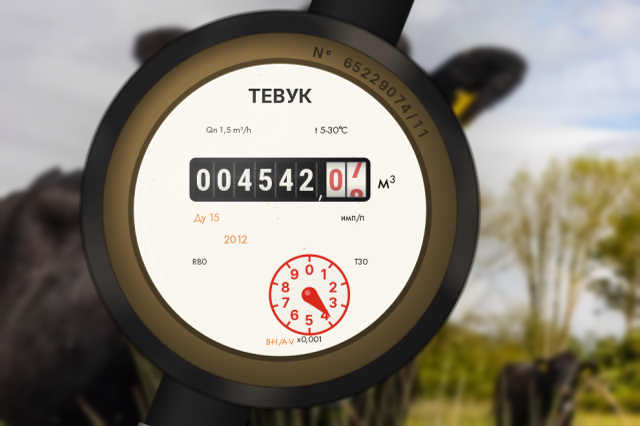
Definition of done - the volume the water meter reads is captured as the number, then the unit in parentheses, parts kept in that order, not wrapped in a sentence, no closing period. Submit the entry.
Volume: 4542.073 (m³)
